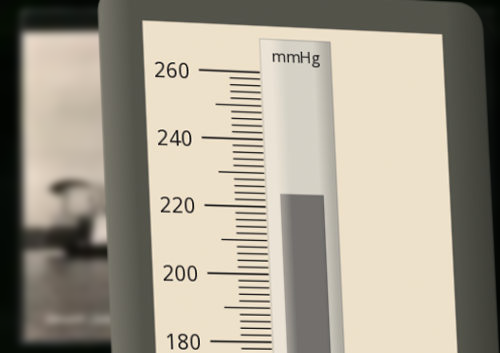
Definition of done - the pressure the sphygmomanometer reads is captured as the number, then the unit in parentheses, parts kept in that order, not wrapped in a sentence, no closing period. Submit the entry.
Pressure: 224 (mmHg)
